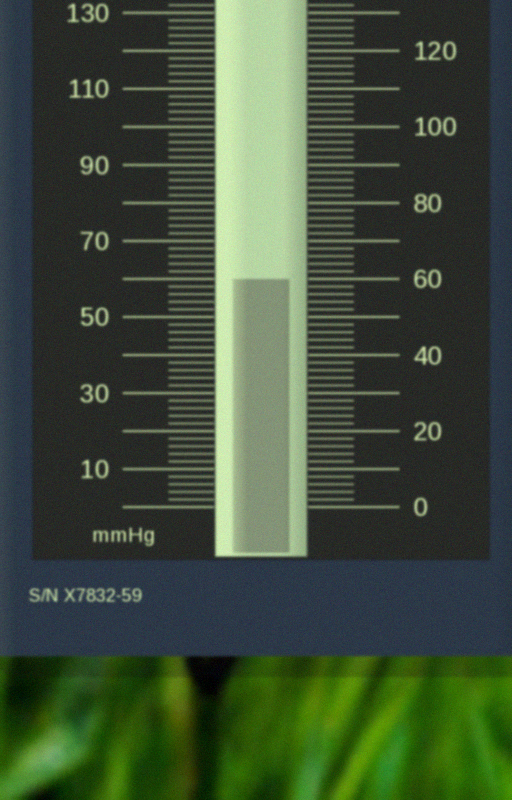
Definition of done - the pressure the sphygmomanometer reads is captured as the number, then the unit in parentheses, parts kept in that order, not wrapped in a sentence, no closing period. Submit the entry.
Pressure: 60 (mmHg)
